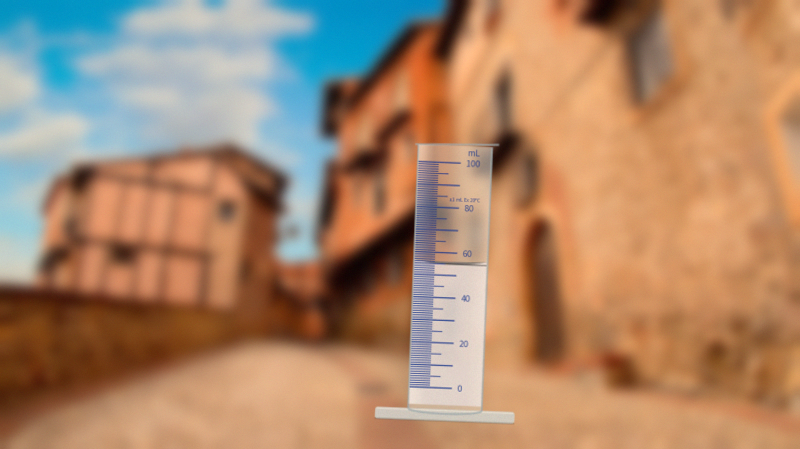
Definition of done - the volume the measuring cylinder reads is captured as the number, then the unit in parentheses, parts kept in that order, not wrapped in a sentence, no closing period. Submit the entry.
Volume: 55 (mL)
